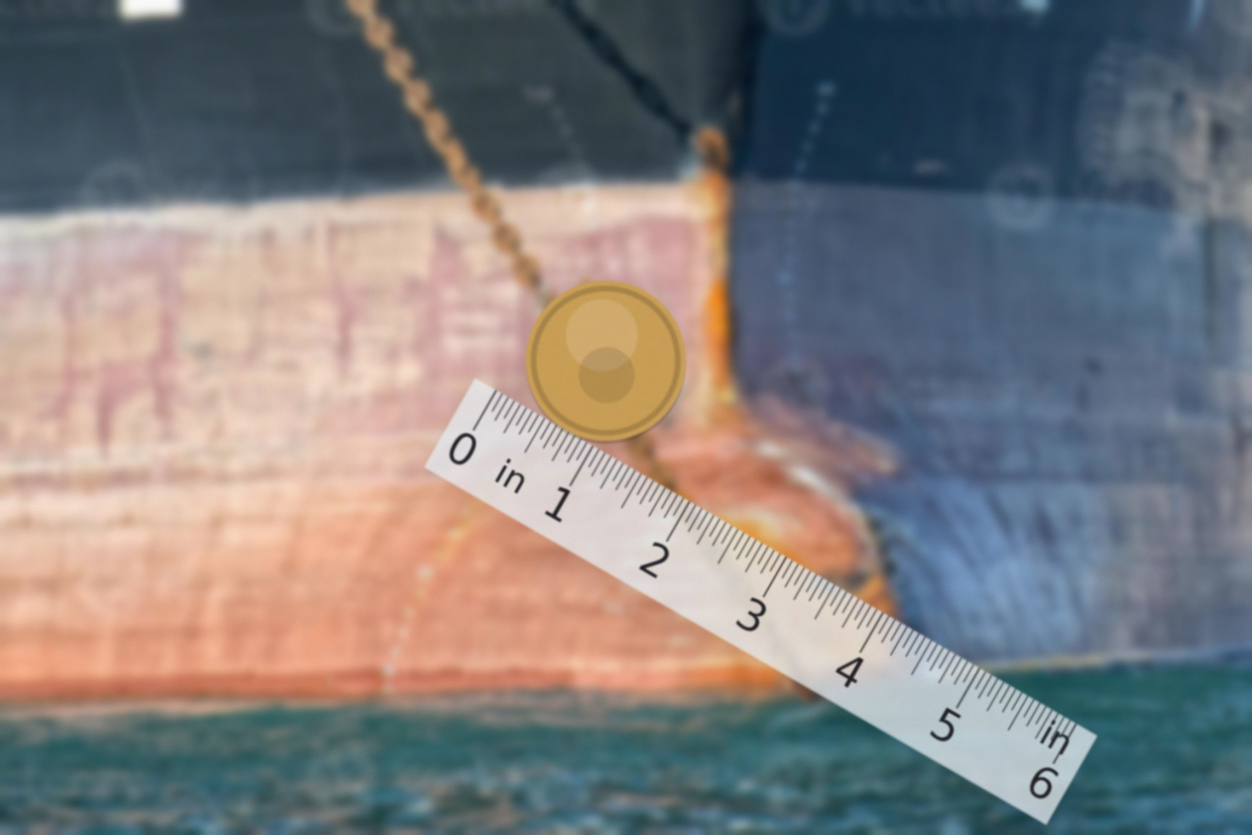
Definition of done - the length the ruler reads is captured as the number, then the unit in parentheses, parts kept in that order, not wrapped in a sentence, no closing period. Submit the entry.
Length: 1.4375 (in)
